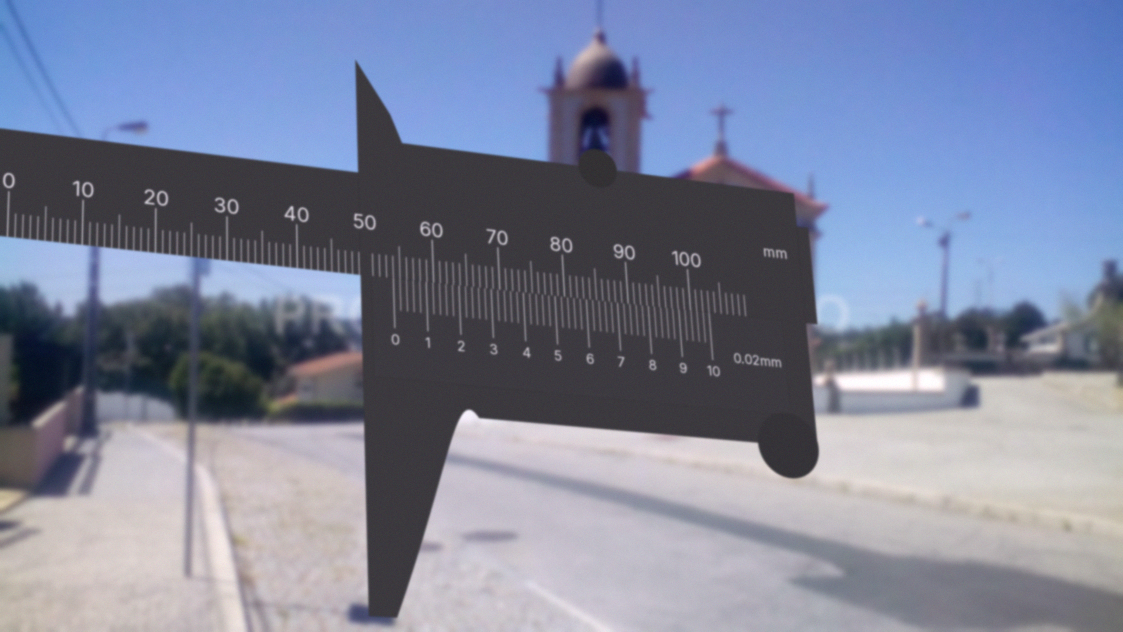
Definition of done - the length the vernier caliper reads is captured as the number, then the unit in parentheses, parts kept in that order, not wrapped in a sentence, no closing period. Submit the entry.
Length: 54.0 (mm)
